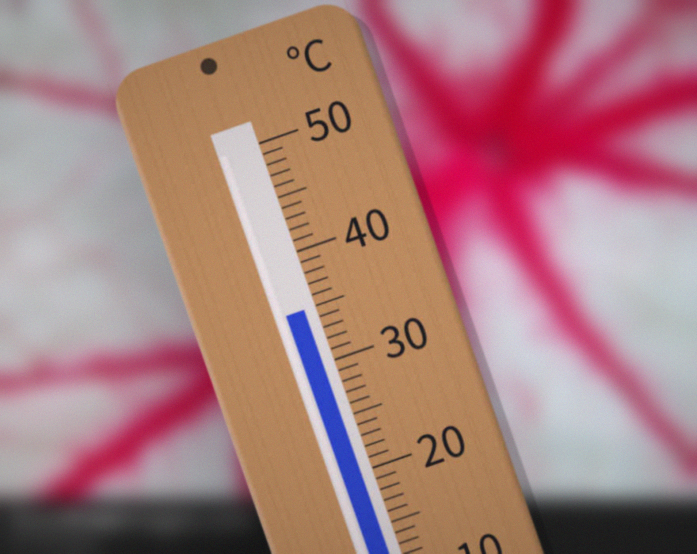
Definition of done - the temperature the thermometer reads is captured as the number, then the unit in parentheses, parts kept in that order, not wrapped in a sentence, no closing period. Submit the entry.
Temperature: 35 (°C)
